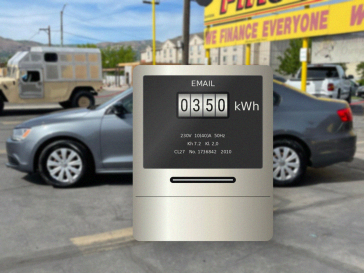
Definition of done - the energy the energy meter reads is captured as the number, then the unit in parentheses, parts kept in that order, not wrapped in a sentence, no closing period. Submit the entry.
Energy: 350 (kWh)
